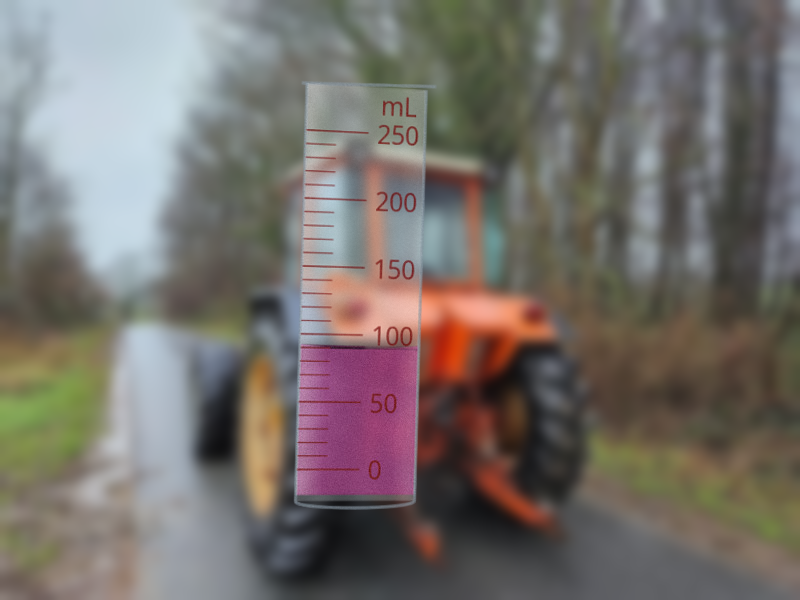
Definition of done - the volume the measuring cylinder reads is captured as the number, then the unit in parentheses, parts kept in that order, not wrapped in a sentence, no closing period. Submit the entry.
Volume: 90 (mL)
